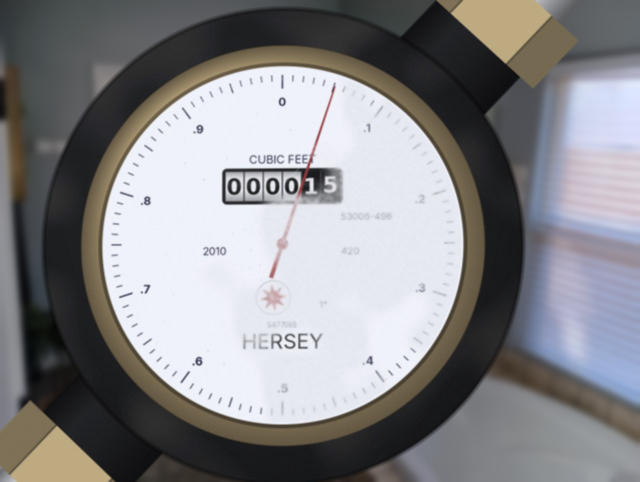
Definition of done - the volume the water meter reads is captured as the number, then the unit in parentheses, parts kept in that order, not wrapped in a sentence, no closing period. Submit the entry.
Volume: 15.05 (ft³)
